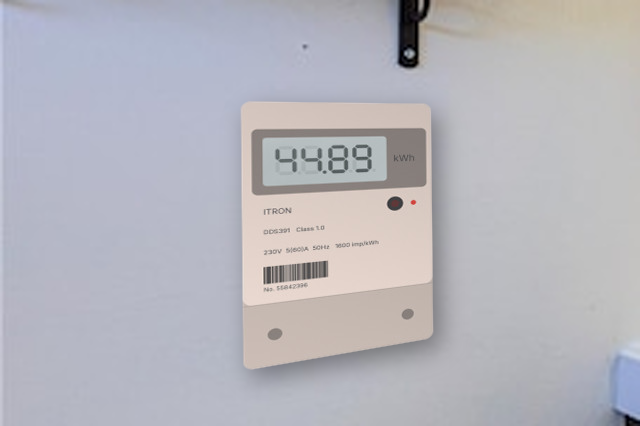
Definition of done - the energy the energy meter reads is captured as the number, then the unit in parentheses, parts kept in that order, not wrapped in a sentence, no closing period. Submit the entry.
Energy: 44.89 (kWh)
